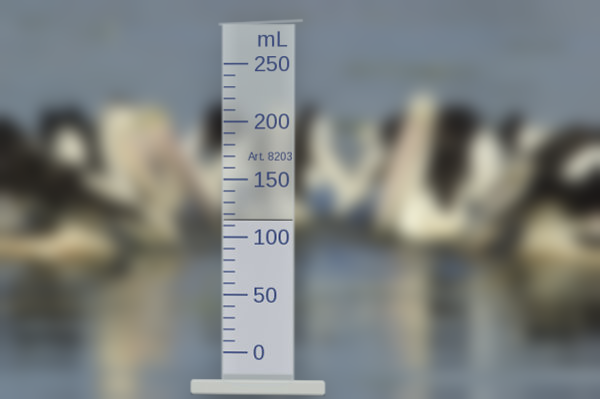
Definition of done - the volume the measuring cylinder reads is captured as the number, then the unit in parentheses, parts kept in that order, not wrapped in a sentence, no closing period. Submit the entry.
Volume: 115 (mL)
